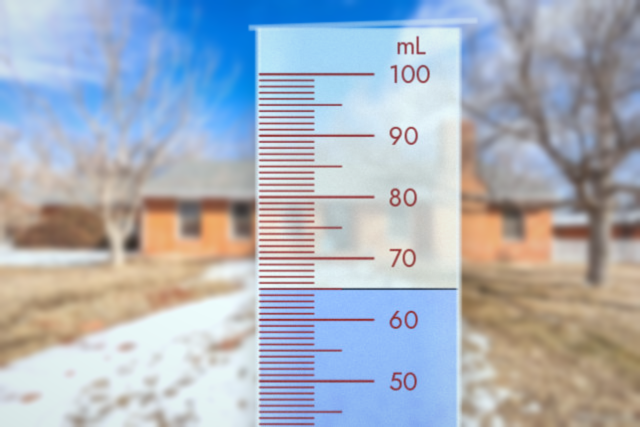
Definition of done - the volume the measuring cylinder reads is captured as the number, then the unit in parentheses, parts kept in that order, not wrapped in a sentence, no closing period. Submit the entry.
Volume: 65 (mL)
